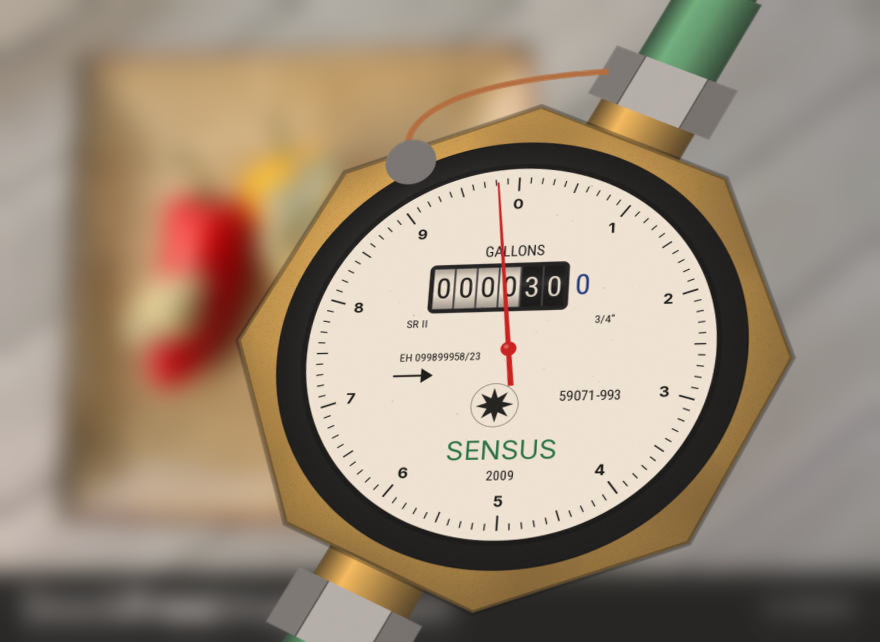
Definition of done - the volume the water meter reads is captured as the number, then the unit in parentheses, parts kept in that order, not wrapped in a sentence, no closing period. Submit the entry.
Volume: 299.8 (gal)
